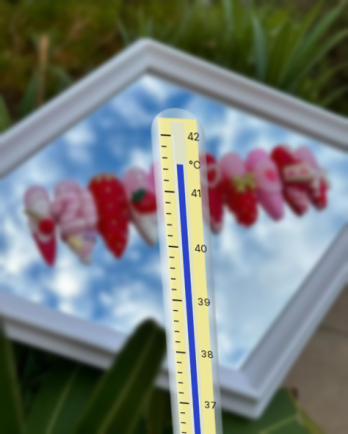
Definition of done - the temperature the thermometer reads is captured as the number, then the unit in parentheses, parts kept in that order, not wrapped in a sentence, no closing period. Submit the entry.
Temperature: 41.5 (°C)
